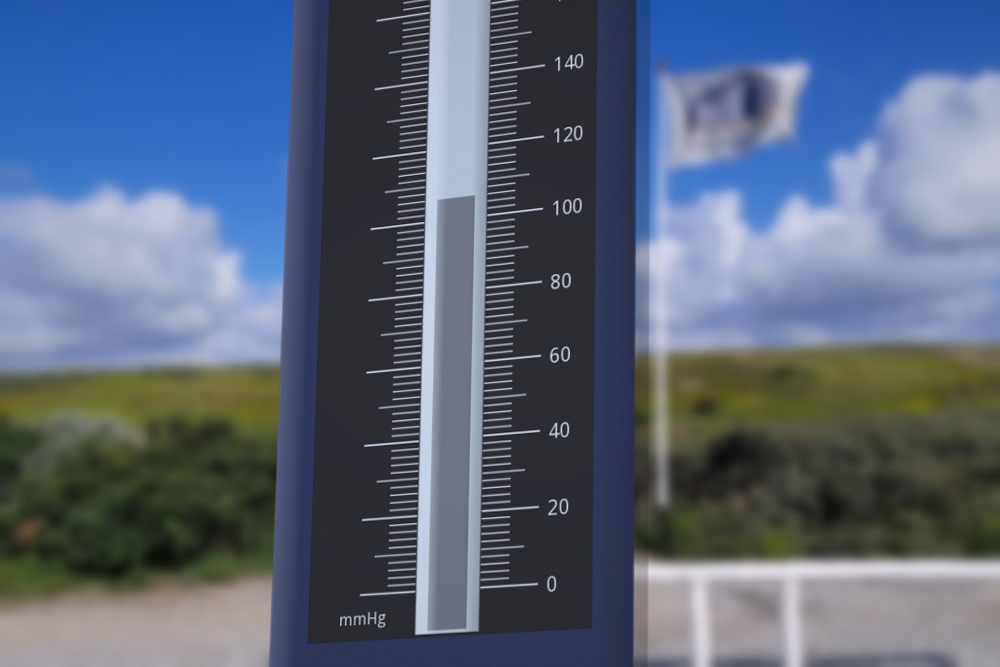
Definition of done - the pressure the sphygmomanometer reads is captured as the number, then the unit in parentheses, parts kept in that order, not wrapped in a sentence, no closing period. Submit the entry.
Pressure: 106 (mmHg)
